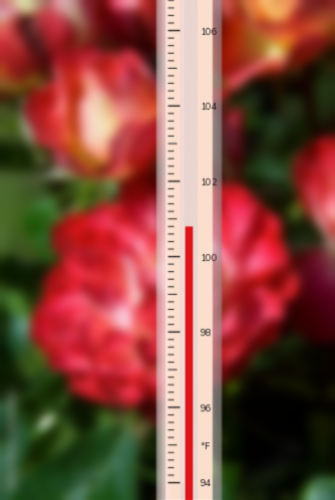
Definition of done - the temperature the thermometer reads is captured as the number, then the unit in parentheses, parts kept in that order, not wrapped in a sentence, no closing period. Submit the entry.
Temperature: 100.8 (°F)
